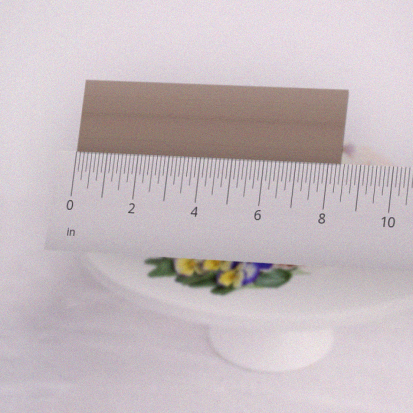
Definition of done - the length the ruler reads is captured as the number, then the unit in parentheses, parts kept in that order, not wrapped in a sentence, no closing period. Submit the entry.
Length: 8.375 (in)
